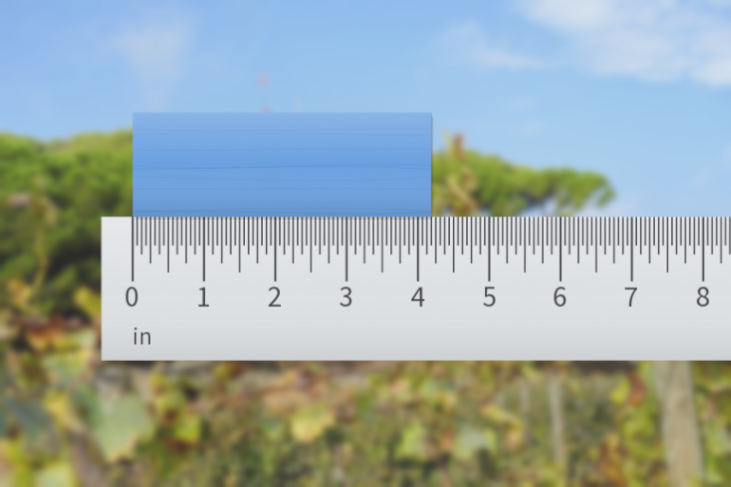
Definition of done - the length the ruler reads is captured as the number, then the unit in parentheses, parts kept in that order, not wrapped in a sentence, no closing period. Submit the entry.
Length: 4.1875 (in)
